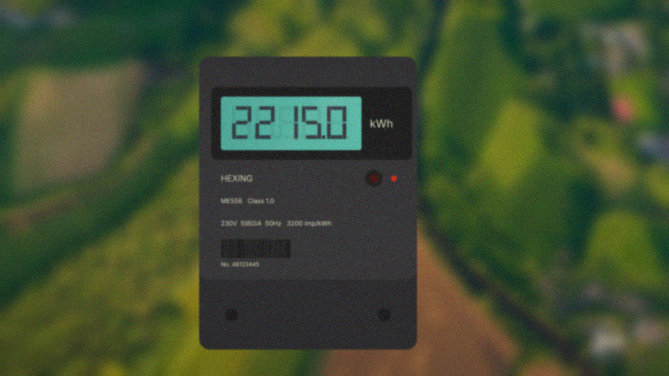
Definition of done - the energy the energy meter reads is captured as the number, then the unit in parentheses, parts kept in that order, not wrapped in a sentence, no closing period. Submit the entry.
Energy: 2215.0 (kWh)
